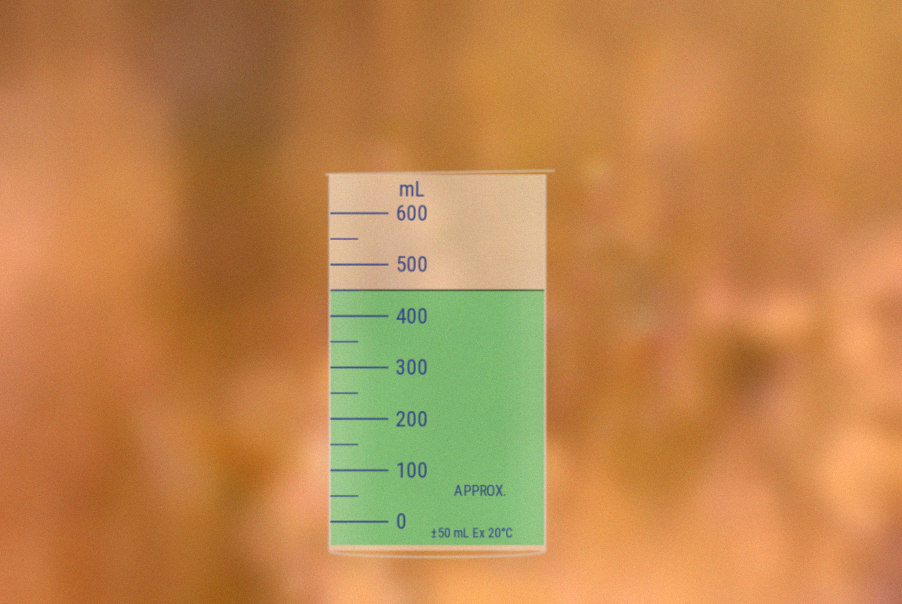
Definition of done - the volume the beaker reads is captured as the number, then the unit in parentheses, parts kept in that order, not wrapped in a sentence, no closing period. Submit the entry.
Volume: 450 (mL)
